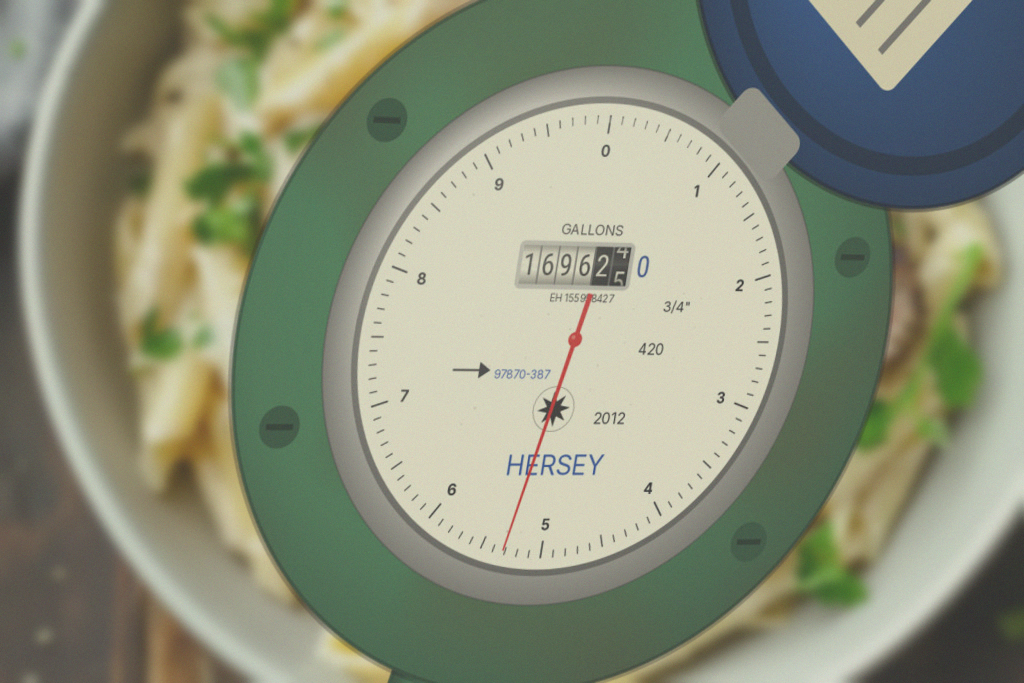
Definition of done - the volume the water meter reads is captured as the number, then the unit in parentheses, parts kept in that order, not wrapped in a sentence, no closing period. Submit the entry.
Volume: 1696245.3 (gal)
